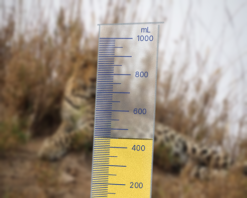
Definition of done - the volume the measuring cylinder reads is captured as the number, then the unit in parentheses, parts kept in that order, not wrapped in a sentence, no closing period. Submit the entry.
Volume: 450 (mL)
